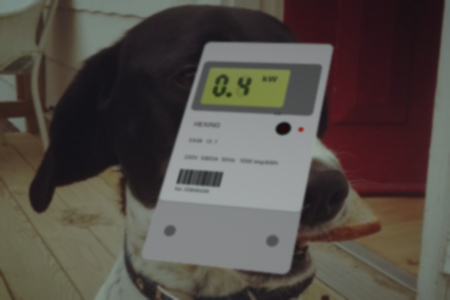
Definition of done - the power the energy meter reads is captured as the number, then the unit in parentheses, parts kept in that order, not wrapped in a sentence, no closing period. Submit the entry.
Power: 0.4 (kW)
